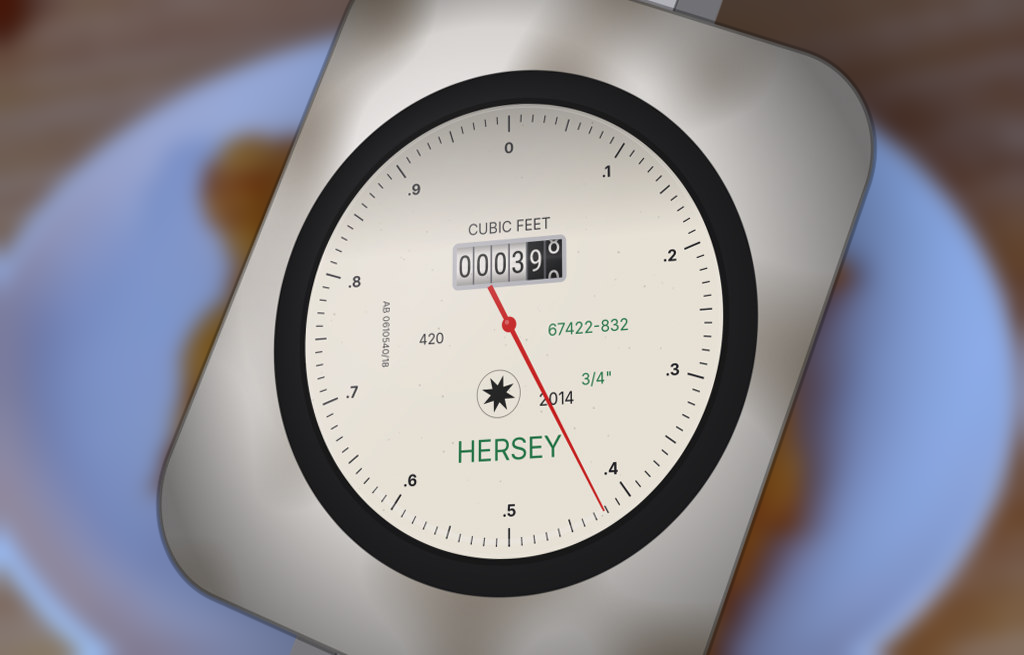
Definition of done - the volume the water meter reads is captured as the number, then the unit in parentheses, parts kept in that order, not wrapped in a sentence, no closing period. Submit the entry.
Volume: 398.42 (ft³)
